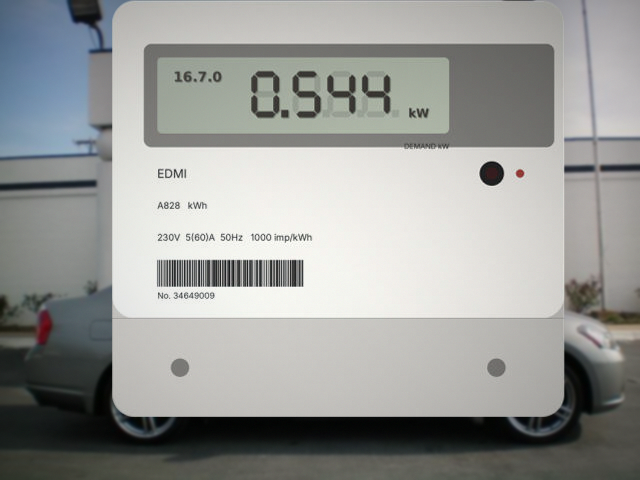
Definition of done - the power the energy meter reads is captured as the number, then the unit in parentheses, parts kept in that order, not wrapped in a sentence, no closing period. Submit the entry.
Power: 0.544 (kW)
